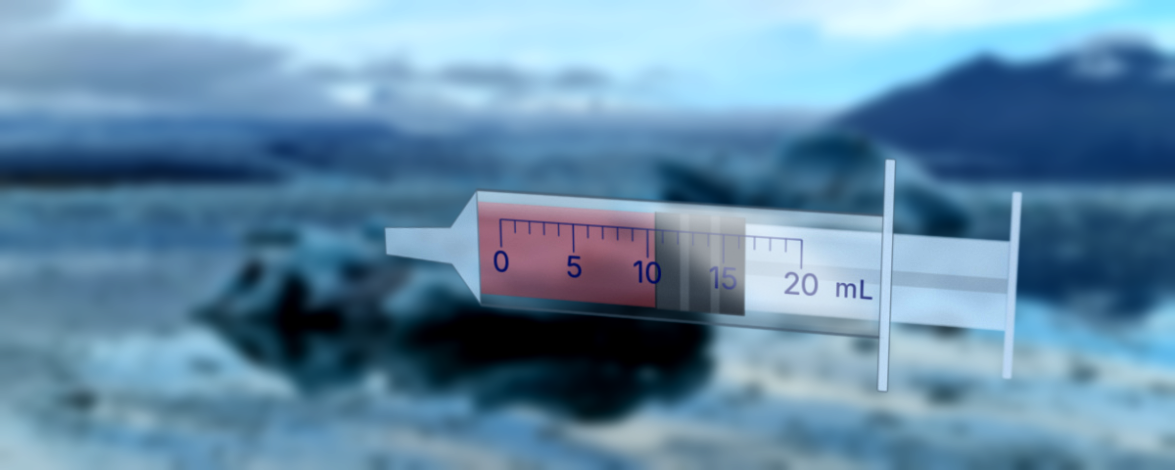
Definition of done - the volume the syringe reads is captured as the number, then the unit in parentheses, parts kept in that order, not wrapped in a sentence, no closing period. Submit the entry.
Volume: 10.5 (mL)
